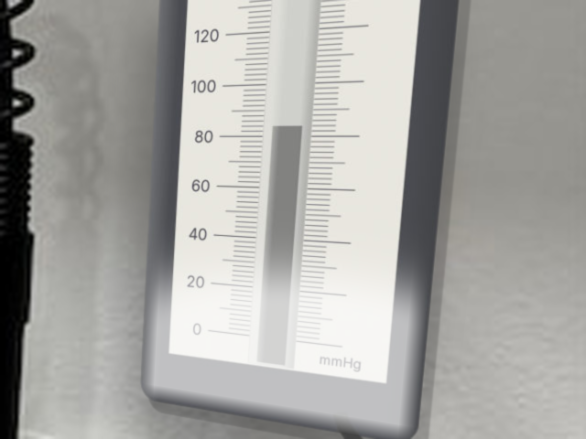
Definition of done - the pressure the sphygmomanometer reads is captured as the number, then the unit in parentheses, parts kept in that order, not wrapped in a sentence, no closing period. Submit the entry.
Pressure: 84 (mmHg)
